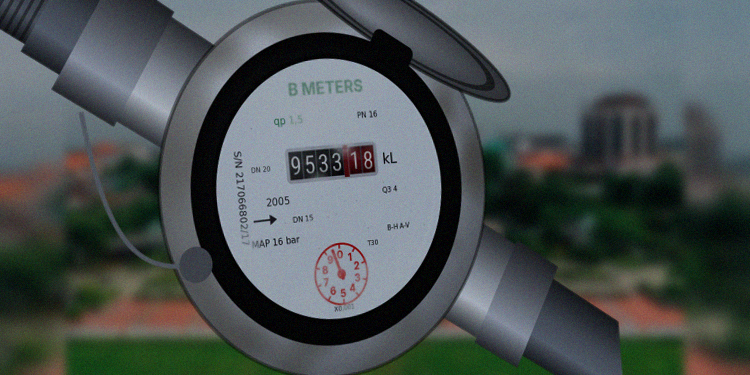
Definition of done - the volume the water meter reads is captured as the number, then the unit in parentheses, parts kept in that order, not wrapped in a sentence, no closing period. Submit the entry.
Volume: 9533.179 (kL)
